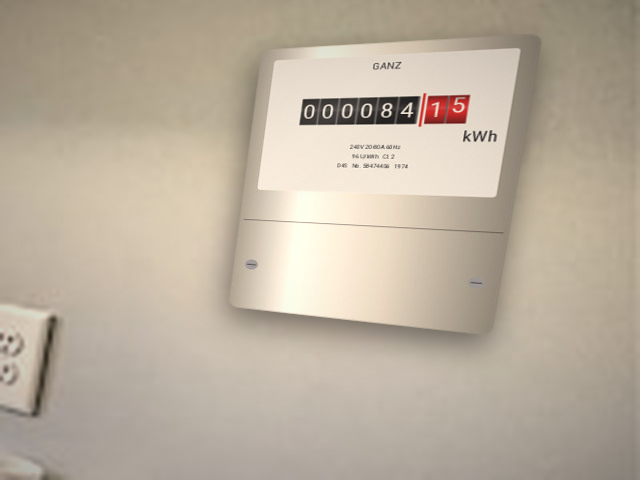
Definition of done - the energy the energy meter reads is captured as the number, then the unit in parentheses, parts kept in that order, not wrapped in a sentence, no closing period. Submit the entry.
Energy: 84.15 (kWh)
